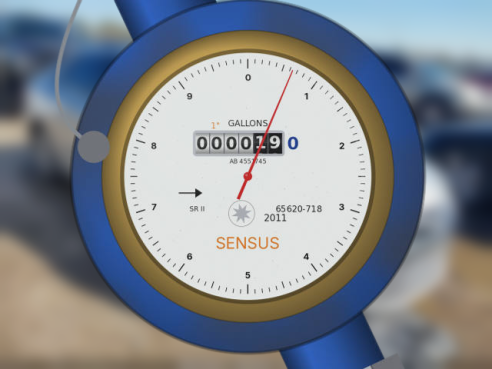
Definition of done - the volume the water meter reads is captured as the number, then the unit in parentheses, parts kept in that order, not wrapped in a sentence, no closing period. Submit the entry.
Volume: 190.6 (gal)
